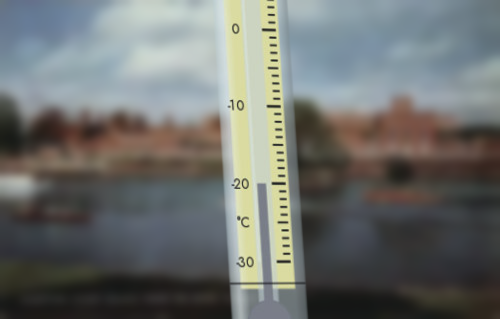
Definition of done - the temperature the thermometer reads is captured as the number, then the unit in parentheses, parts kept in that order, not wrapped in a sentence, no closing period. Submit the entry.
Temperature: -20 (°C)
